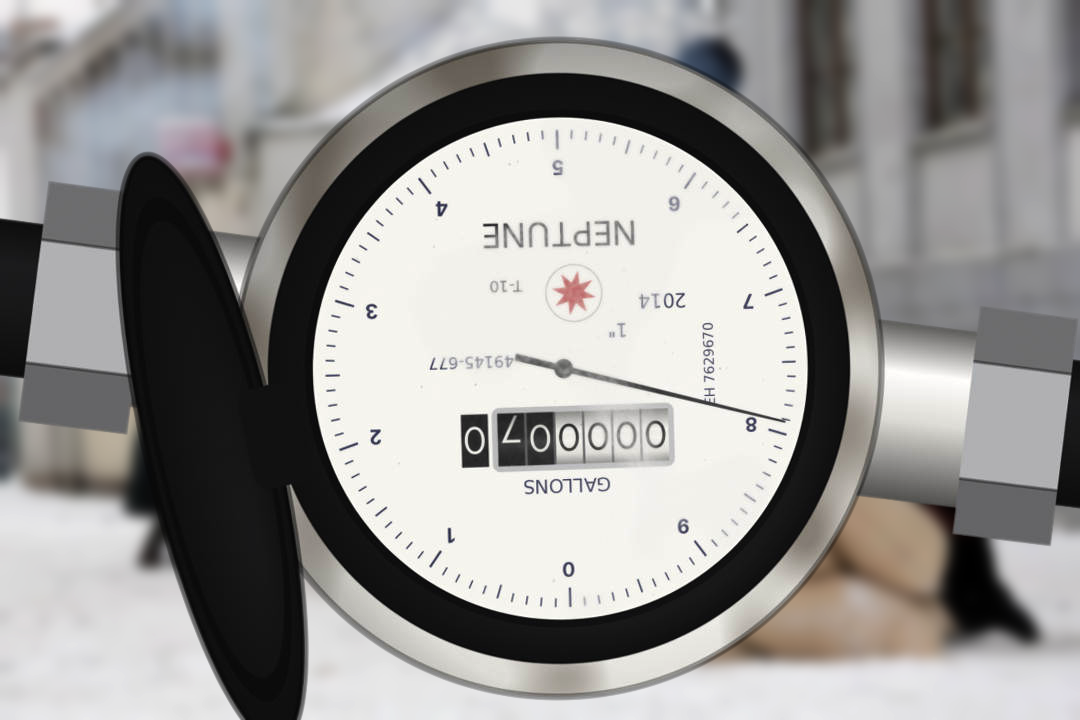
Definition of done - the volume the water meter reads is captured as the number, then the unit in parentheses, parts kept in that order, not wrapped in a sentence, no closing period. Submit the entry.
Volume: 67.9 (gal)
